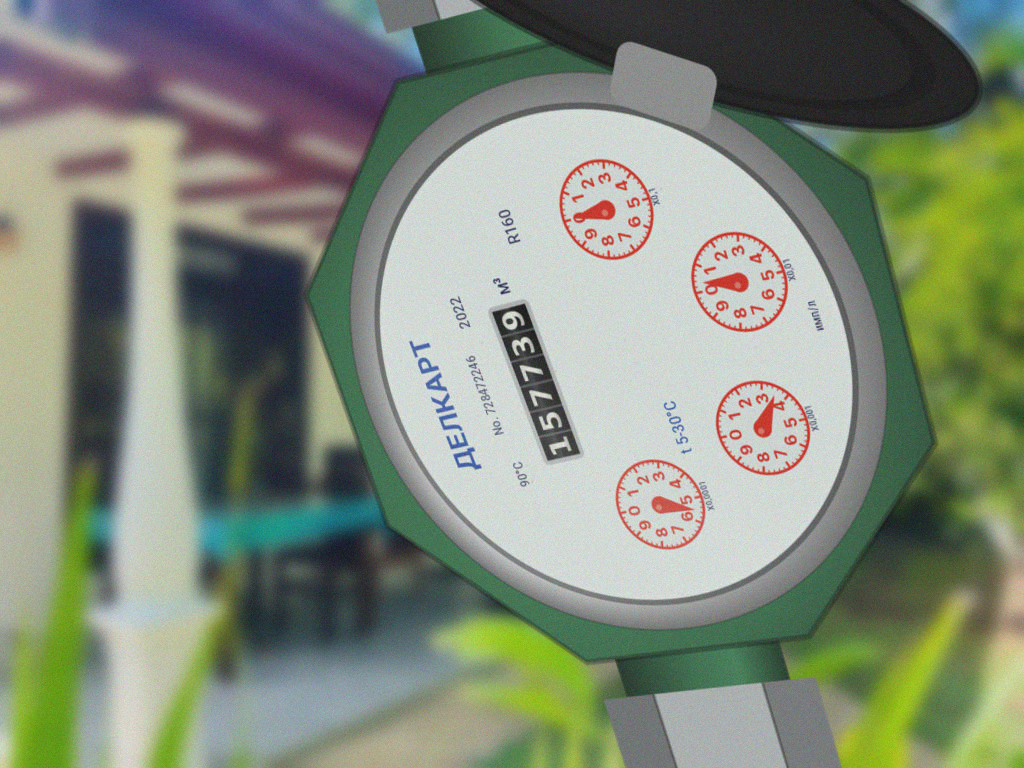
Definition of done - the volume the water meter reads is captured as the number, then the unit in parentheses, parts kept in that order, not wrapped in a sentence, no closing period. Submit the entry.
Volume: 157739.0035 (m³)
